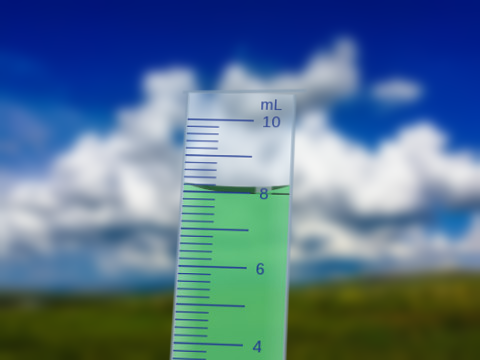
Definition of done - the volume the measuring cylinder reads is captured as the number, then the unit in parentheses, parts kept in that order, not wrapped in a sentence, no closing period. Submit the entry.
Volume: 8 (mL)
